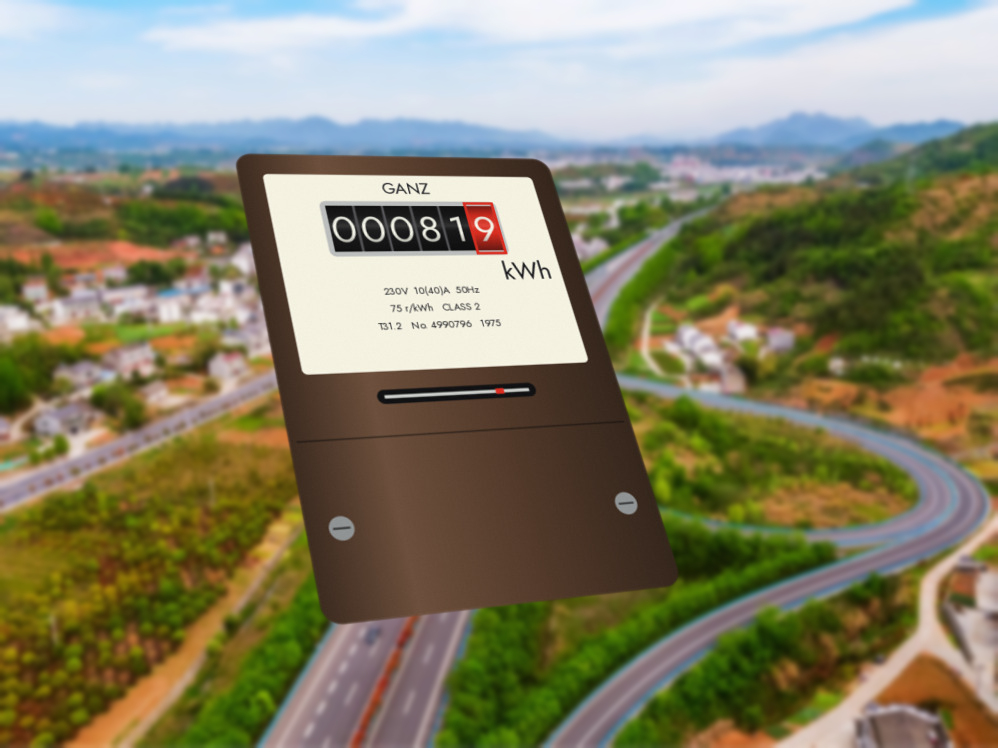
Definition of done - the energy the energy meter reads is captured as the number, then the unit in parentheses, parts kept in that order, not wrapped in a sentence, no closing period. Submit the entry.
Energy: 81.9 (kWh)
